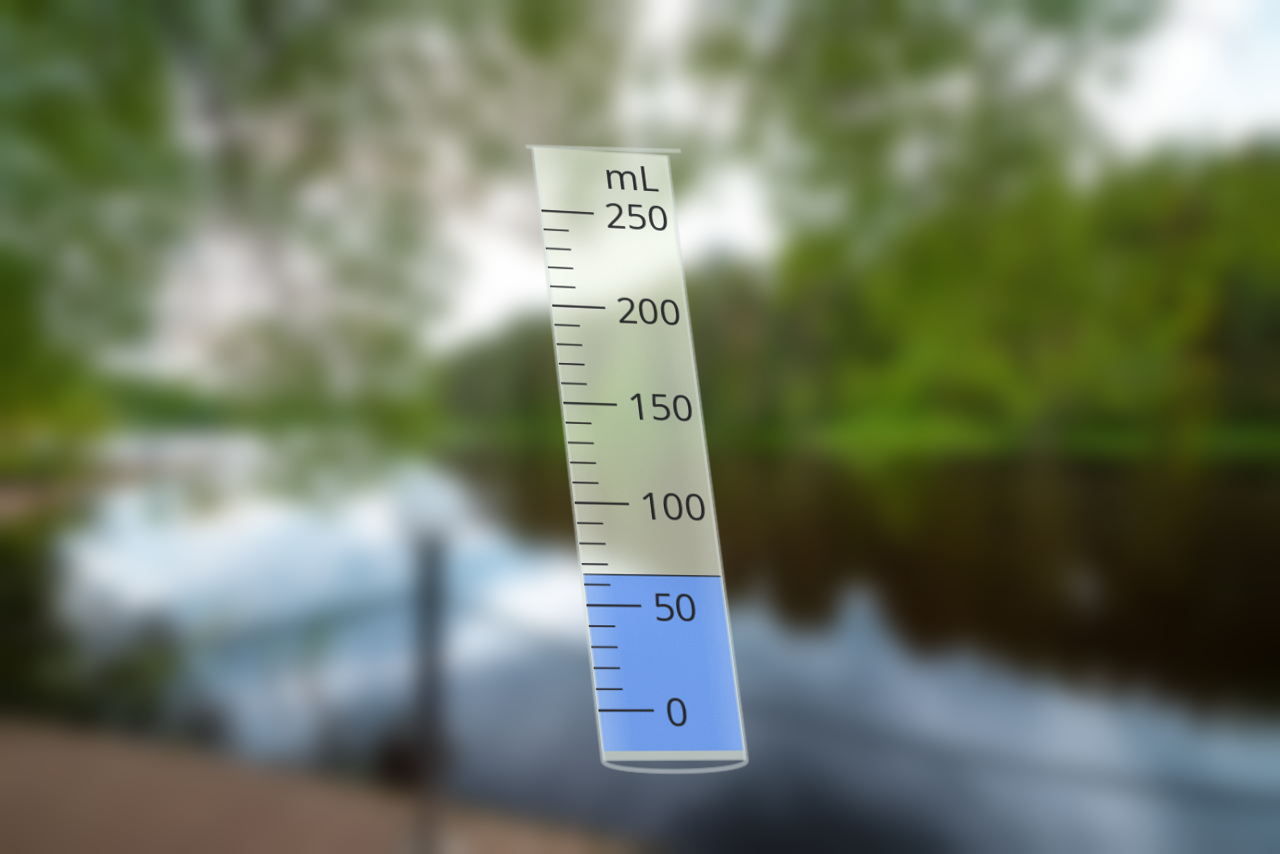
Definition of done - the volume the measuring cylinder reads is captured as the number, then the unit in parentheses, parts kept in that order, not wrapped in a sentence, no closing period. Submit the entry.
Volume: 65 (mL)
